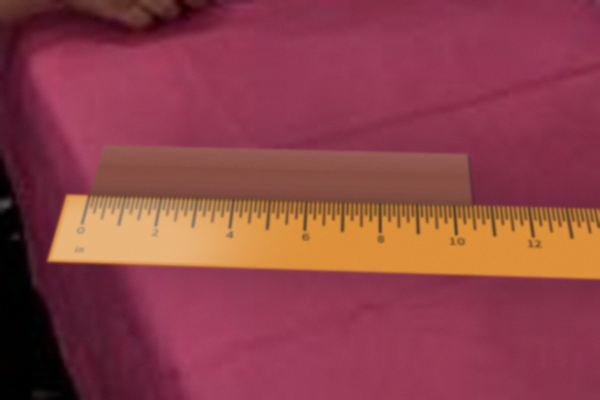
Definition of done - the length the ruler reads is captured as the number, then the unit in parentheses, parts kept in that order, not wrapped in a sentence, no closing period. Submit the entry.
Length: 10.5 (in)
